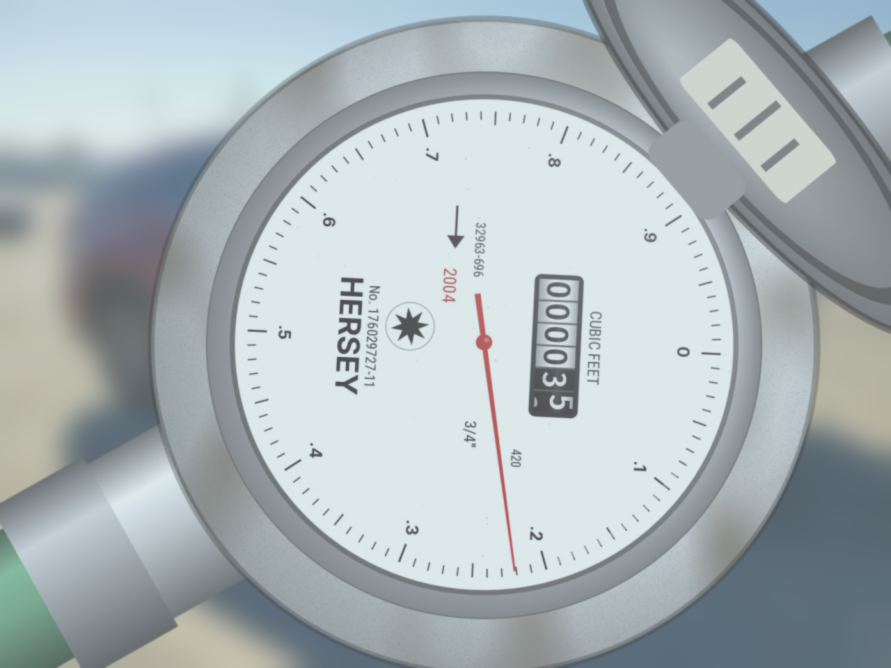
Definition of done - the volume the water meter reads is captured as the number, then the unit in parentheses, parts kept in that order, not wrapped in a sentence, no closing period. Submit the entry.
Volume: 35.22 (ft³)
